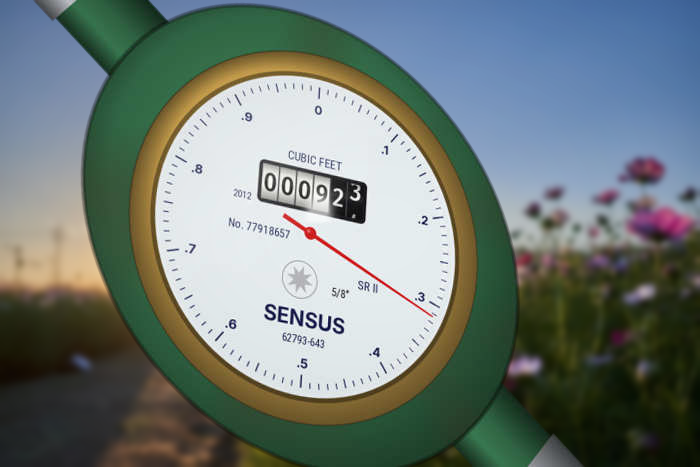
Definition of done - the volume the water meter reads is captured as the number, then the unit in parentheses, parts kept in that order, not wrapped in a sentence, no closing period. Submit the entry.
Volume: 923.31 (ft³)
